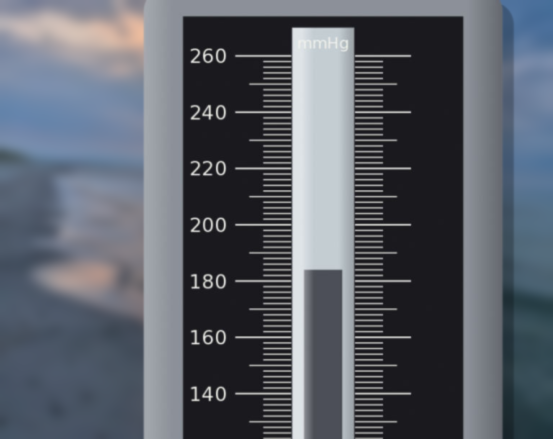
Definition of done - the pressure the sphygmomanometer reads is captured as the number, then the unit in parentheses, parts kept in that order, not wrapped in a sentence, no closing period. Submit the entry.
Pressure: 184 (mmHg)
